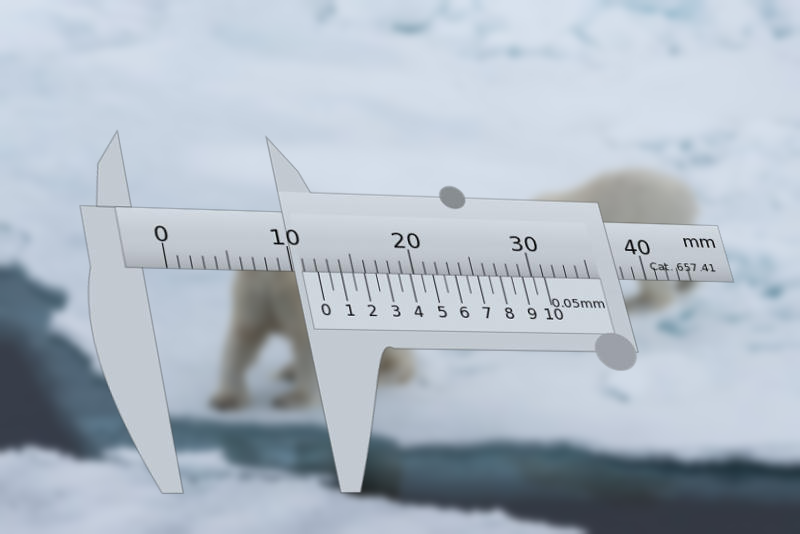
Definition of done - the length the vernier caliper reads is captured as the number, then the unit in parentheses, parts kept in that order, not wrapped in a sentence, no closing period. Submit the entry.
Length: 12.1 (mm)
